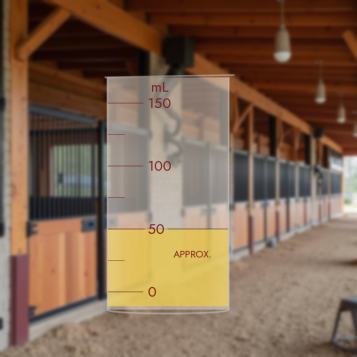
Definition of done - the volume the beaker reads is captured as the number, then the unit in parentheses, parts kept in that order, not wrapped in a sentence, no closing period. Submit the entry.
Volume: 50 (mL)
